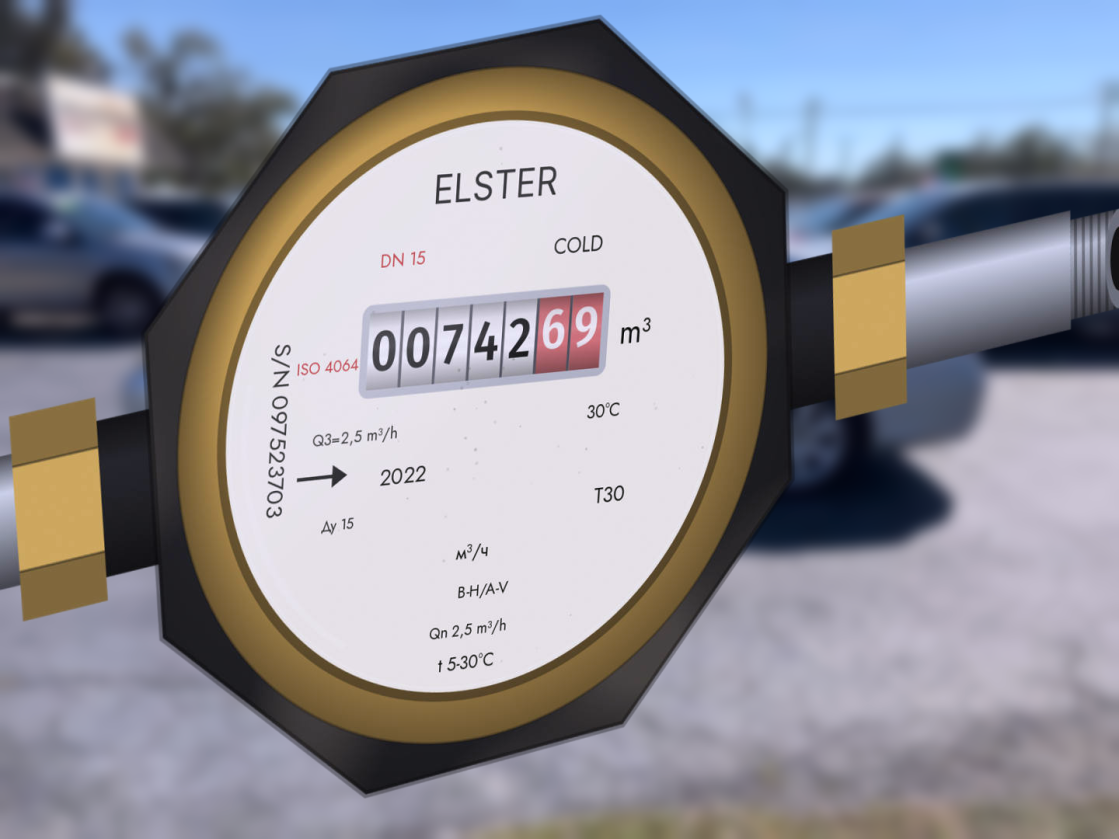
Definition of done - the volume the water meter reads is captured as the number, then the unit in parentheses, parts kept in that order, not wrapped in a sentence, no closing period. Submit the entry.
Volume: 742.69 (m³)
